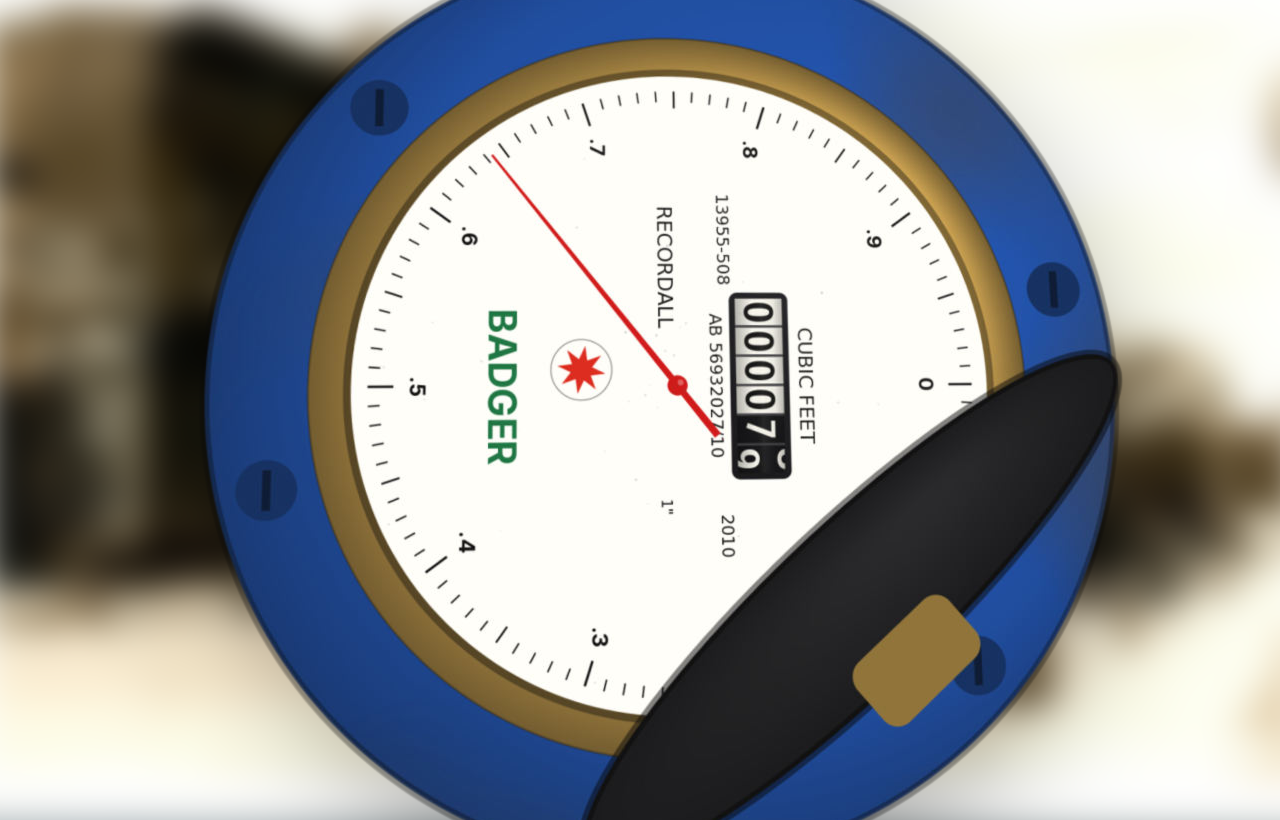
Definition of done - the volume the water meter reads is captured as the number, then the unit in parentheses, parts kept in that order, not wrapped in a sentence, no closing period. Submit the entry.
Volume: 78.64 (ft³)
